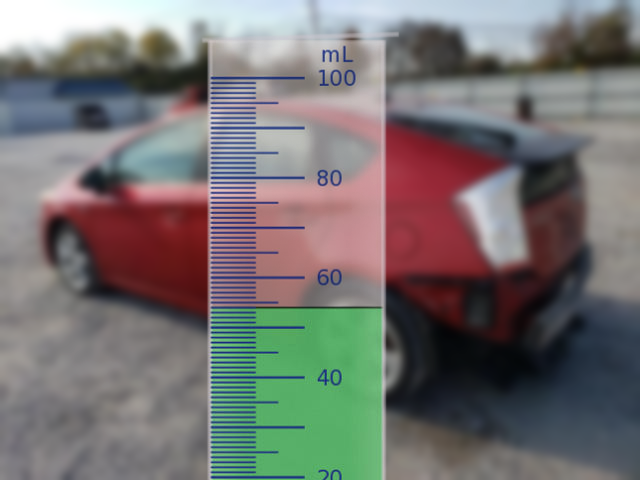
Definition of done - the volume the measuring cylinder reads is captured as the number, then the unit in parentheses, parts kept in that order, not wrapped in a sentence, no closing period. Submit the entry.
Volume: 54 (mL)
